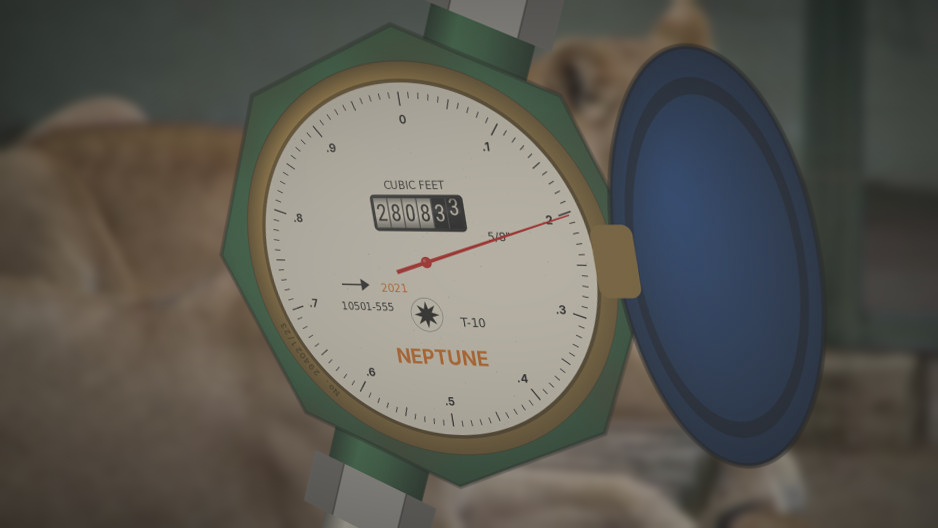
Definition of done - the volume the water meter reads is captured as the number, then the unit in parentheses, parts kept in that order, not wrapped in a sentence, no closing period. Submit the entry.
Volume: 280833.20 (ft³)
